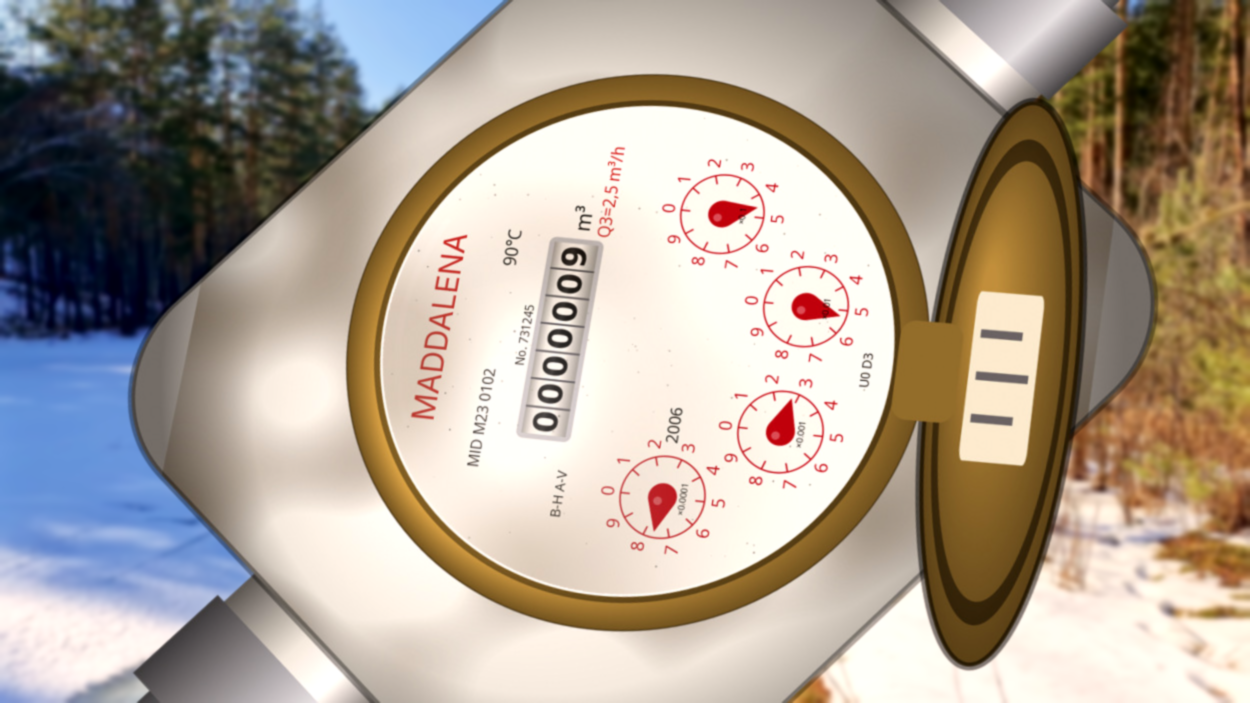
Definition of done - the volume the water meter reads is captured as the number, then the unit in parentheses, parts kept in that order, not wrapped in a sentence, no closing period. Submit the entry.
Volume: 9.4527 (m³)
